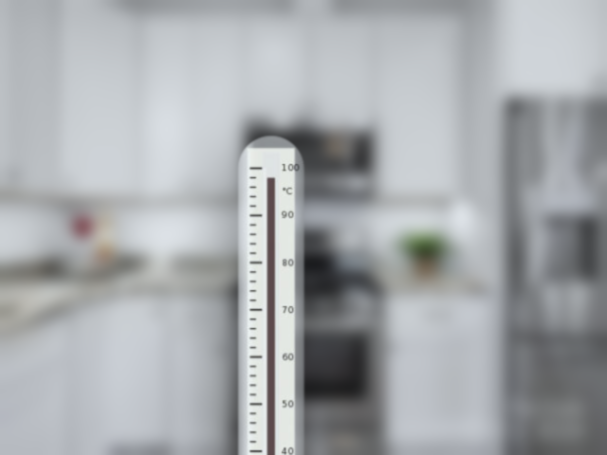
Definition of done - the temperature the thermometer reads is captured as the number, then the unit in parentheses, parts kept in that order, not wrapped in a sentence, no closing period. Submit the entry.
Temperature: 98 (°C)
